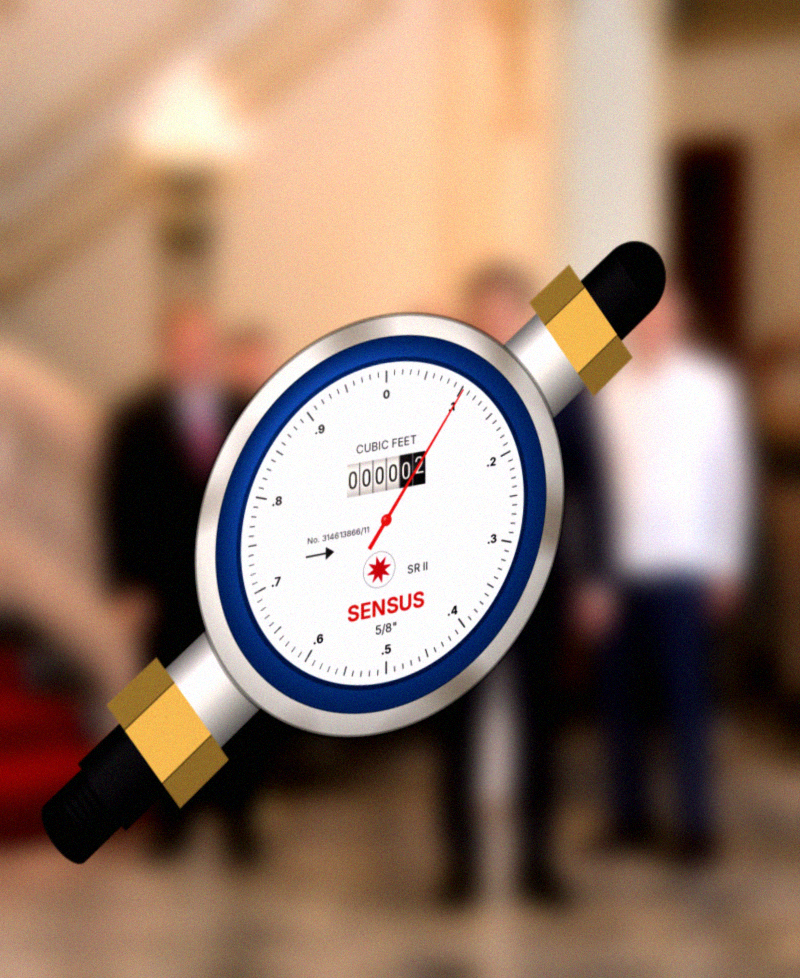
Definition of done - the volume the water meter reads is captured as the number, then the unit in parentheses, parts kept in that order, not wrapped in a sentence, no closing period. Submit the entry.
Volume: 2.10 (ft³)
